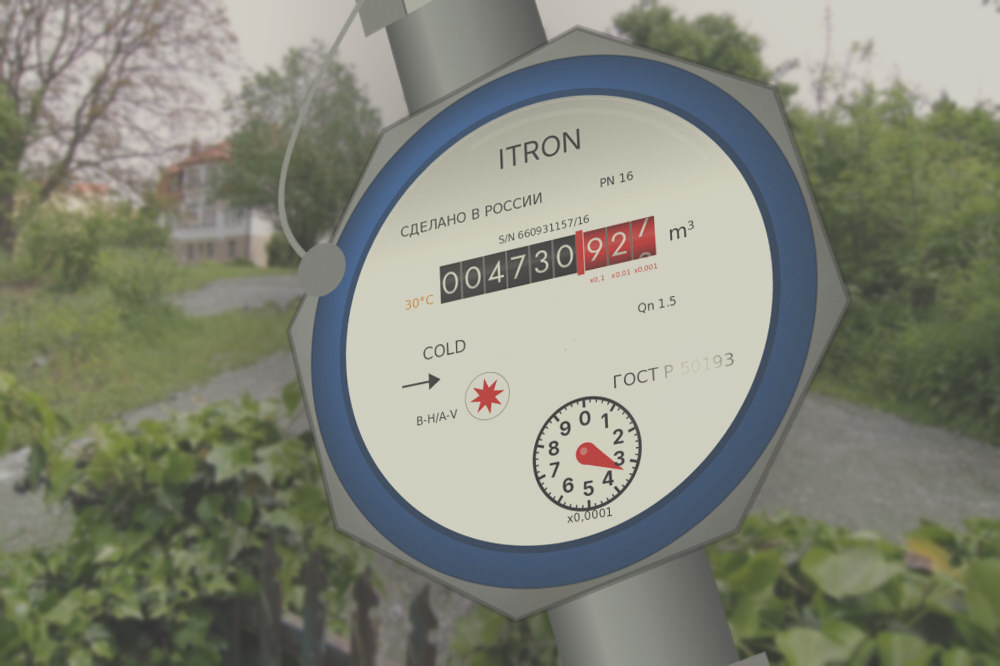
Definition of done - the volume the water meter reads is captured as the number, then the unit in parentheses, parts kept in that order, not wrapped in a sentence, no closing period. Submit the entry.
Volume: 4730.9273 (m³)
